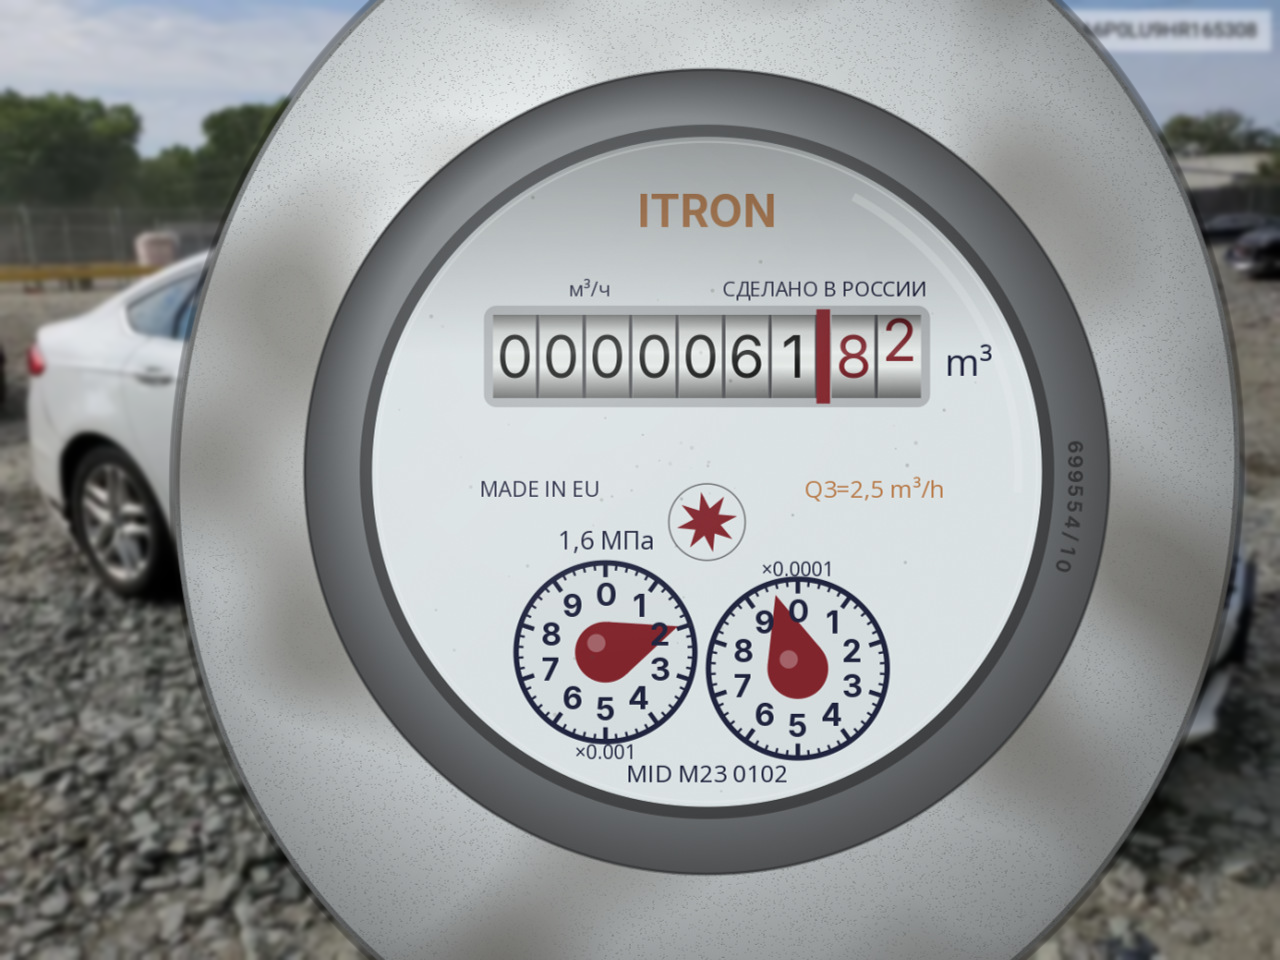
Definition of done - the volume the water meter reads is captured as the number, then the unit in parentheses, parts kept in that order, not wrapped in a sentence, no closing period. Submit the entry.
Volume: 61.8219 (m³)
